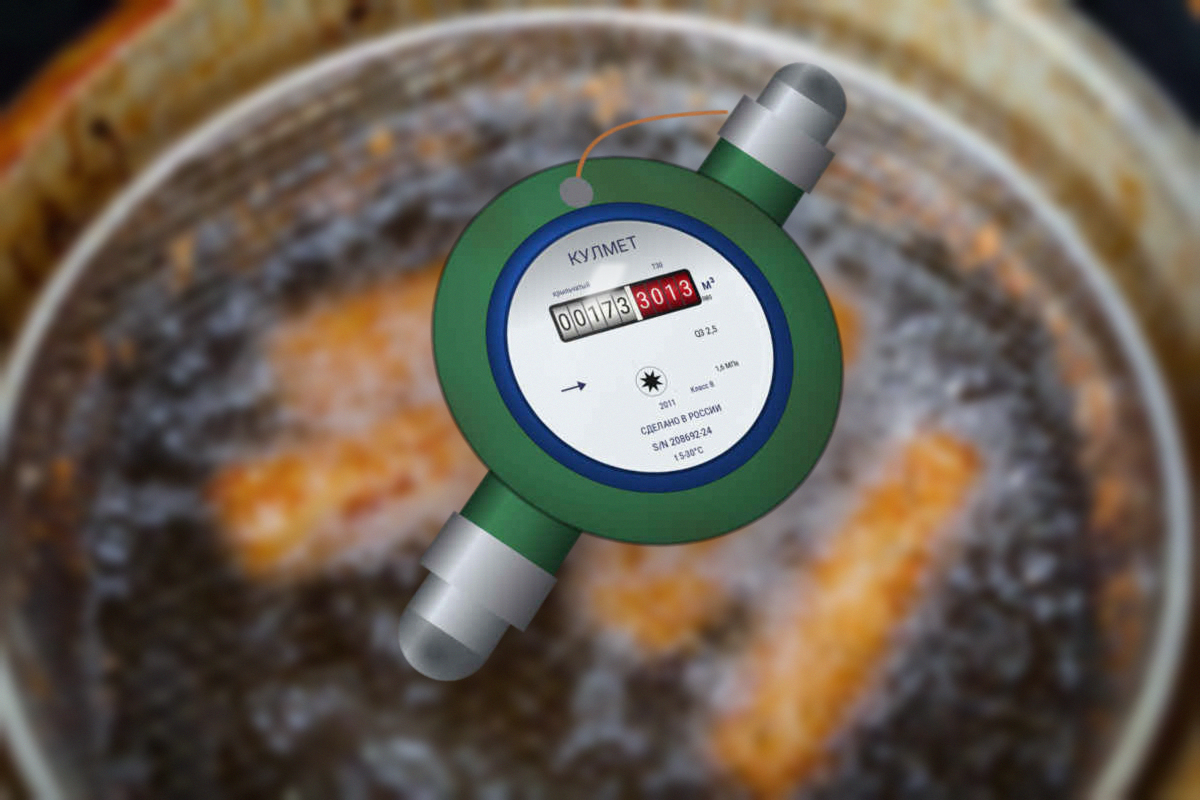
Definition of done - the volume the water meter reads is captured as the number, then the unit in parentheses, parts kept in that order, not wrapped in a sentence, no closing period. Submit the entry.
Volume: 173.3013 (m³)
